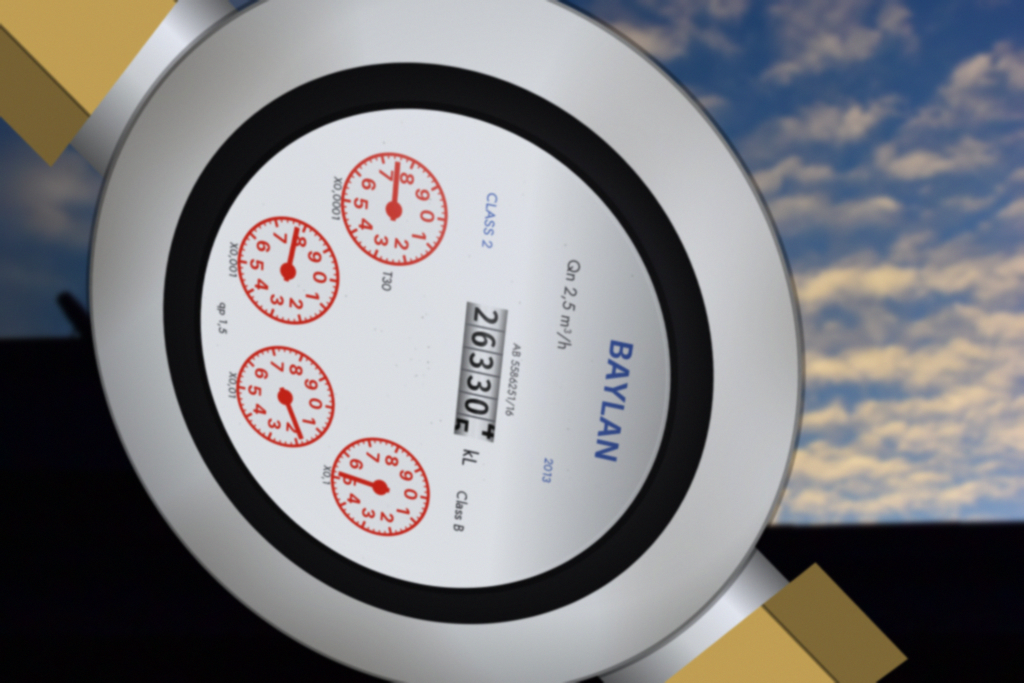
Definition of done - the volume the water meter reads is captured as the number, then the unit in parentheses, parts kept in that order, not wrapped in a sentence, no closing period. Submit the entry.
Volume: 263304.5177 (kL)
